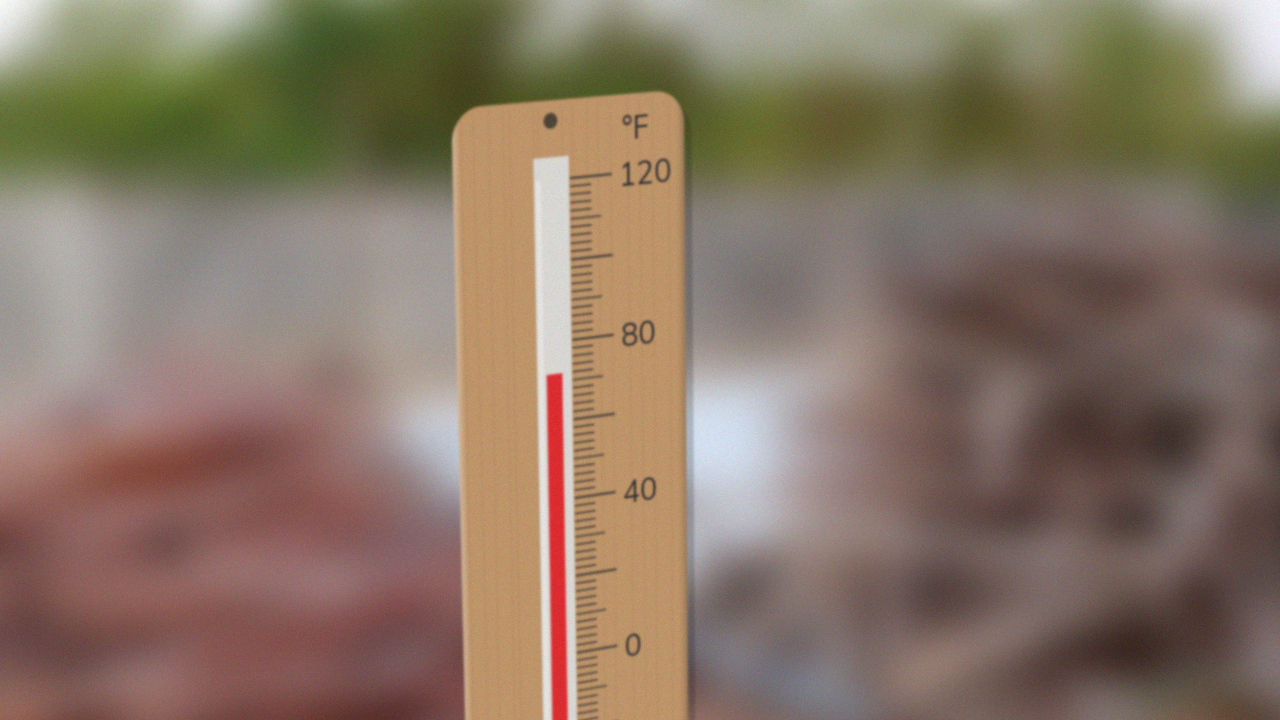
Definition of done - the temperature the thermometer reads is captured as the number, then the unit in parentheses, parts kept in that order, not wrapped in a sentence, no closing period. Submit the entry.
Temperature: 72 (°F)
